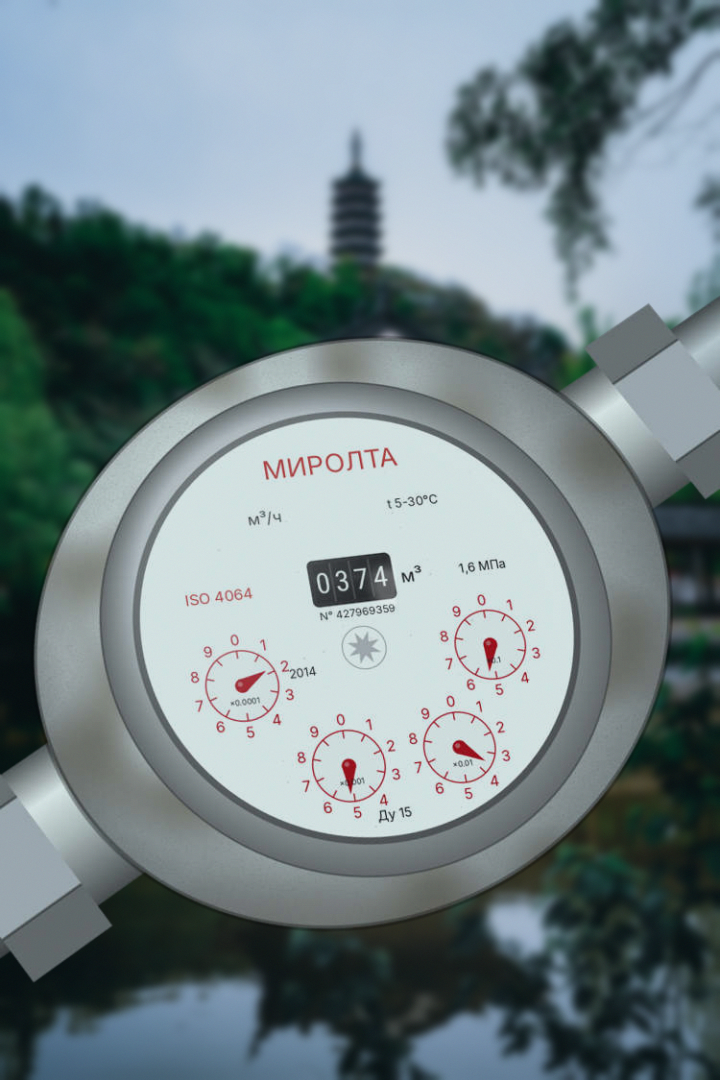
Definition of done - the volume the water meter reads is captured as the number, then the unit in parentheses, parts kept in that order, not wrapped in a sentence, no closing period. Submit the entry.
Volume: 374.5351 (m³)
